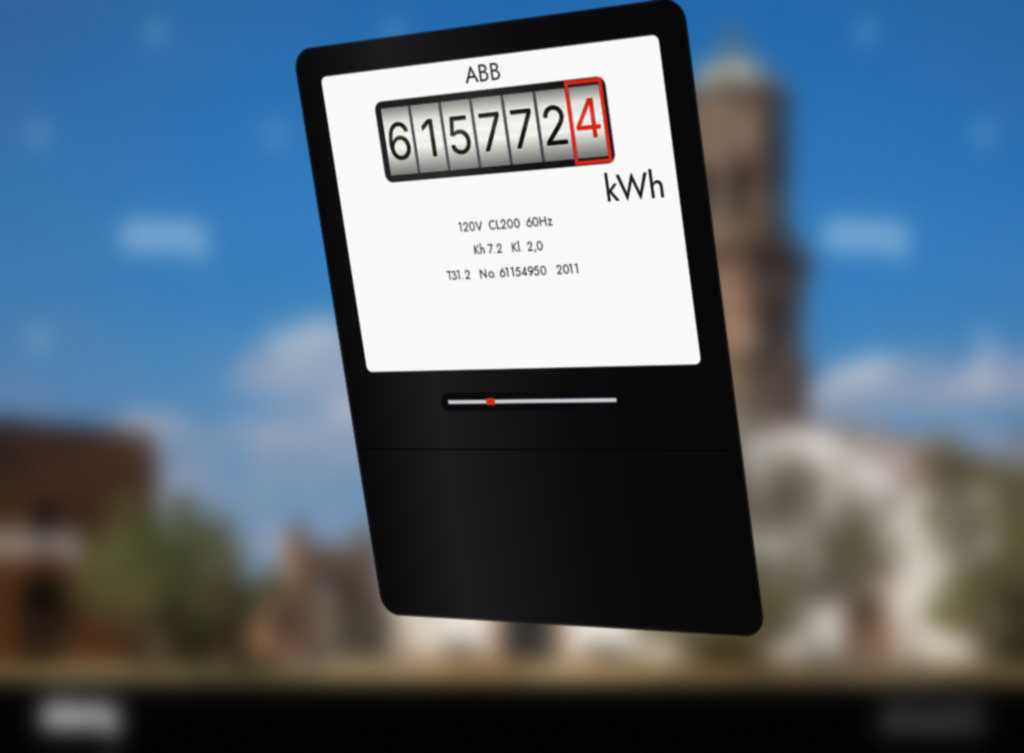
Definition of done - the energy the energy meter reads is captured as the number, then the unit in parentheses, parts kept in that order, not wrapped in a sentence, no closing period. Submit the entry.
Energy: 615772.4 (kWh)
